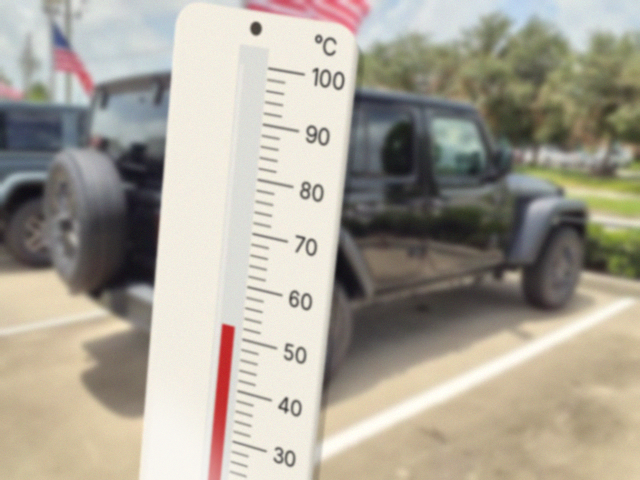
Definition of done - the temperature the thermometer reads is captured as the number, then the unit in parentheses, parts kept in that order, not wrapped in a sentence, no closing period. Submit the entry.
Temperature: 52 (°C)
